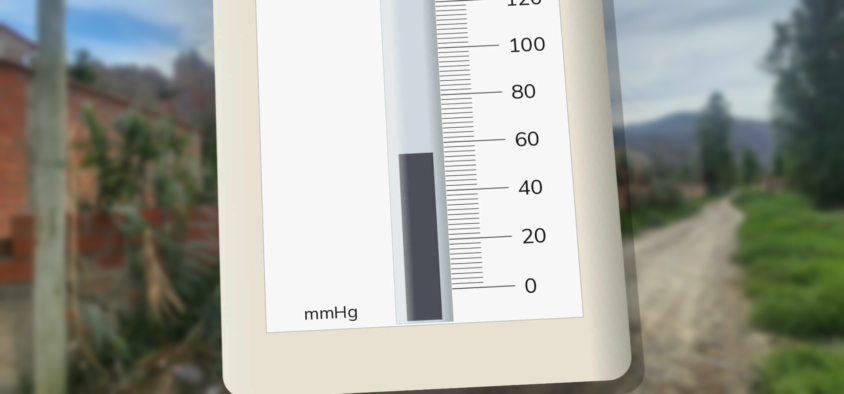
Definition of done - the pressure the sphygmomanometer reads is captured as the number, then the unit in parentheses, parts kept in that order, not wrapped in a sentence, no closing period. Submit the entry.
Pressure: 56 (mmHg)
